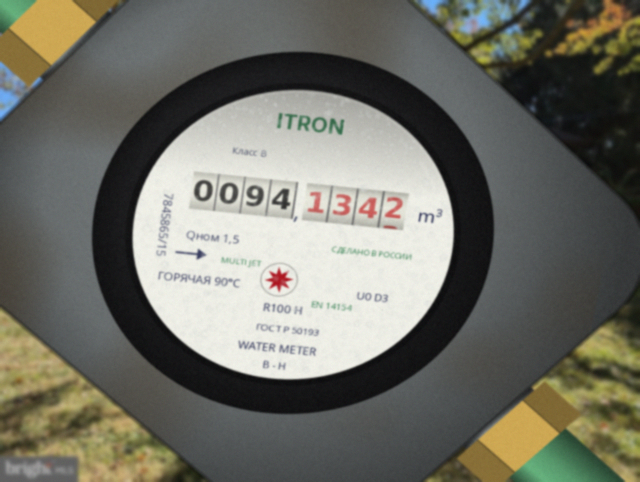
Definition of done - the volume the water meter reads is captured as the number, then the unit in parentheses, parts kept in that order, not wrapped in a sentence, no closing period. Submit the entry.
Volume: 94.1342 (m³)
